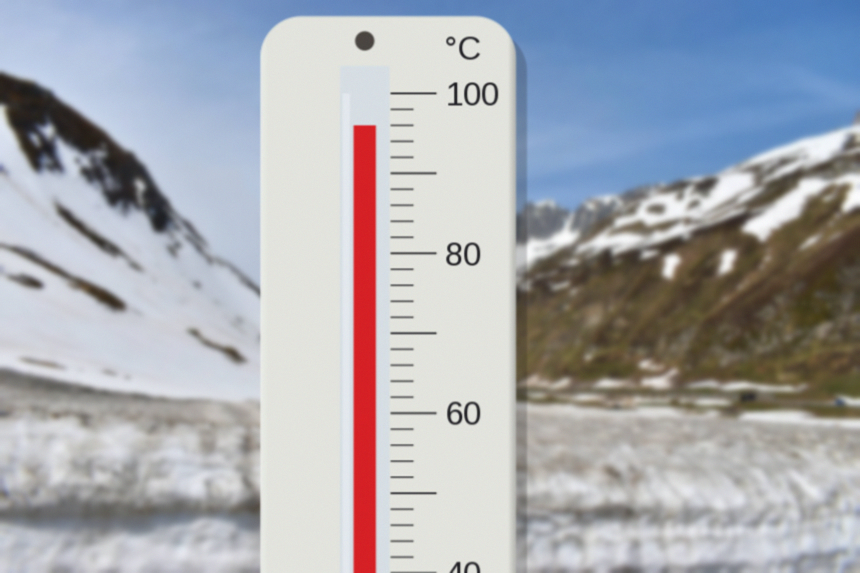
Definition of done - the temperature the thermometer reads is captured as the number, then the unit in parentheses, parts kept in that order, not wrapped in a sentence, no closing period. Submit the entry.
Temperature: 96 (°C)
